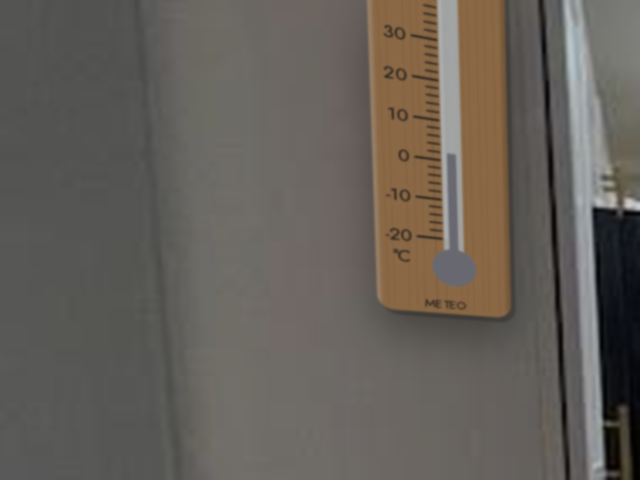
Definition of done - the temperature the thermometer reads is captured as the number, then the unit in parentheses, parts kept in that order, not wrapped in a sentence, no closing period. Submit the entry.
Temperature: 2 (°C)
